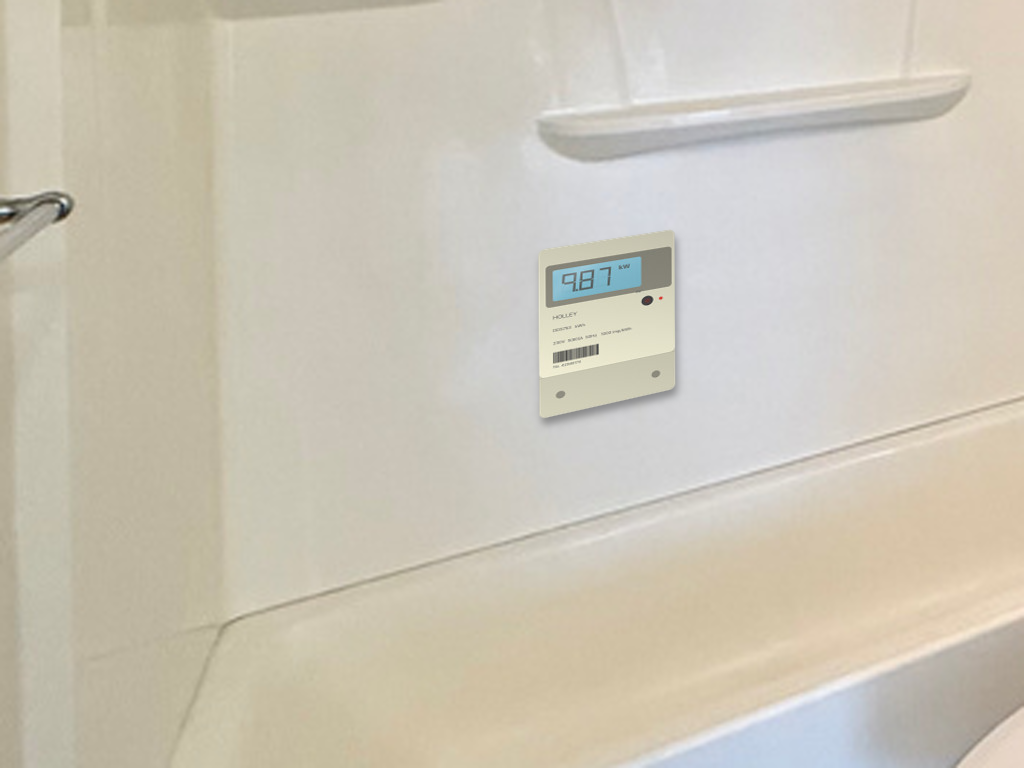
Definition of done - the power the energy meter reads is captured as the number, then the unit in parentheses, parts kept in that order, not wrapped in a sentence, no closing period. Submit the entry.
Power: 9.87 (kW)
